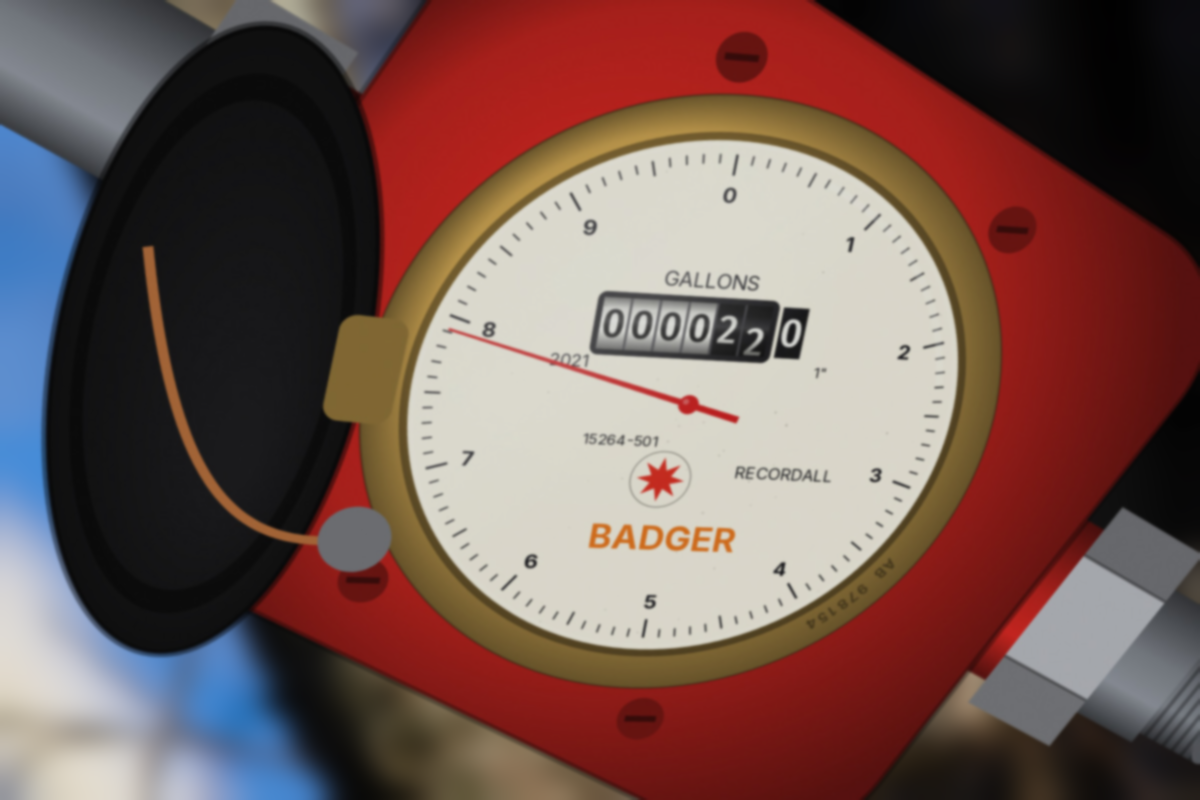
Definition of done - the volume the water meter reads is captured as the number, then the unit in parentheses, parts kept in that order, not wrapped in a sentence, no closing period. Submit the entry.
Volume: 217.9 (gal)
